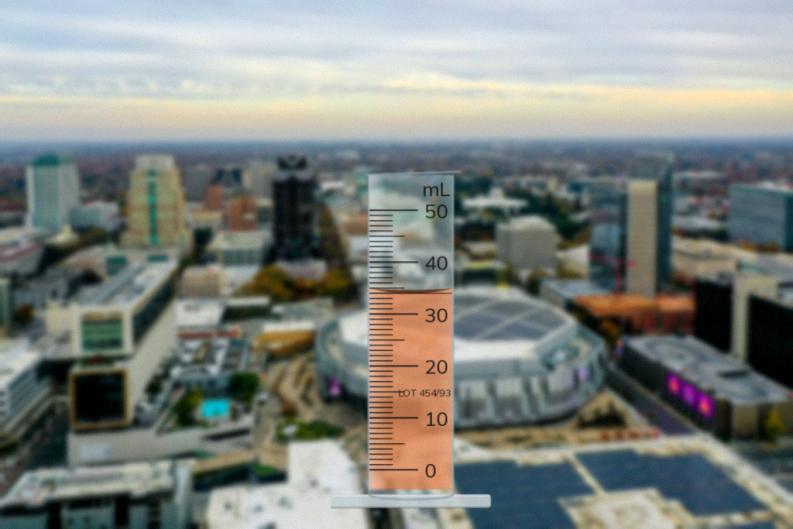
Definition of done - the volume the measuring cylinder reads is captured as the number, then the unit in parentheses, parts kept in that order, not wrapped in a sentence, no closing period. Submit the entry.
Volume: 34 (mL)
